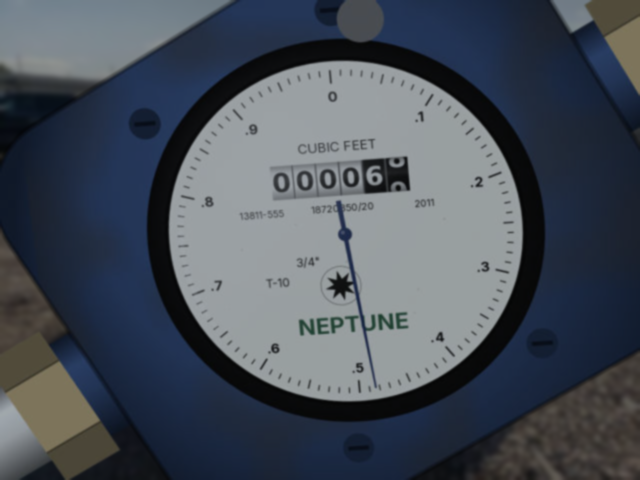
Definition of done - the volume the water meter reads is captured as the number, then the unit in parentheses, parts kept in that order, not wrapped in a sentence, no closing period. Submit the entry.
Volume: 68.48 (ft³)
